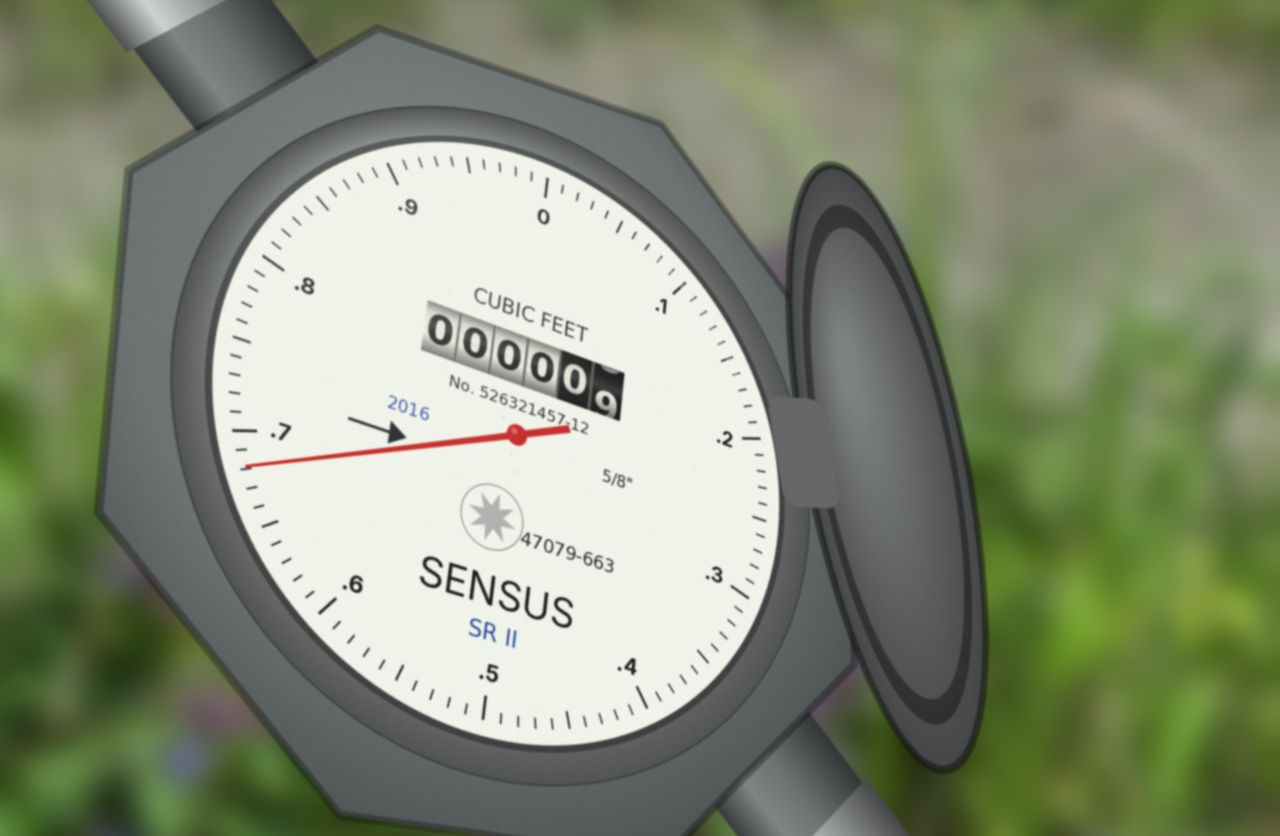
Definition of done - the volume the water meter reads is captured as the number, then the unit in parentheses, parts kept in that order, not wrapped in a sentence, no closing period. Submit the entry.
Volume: 8.68 (ft³)
